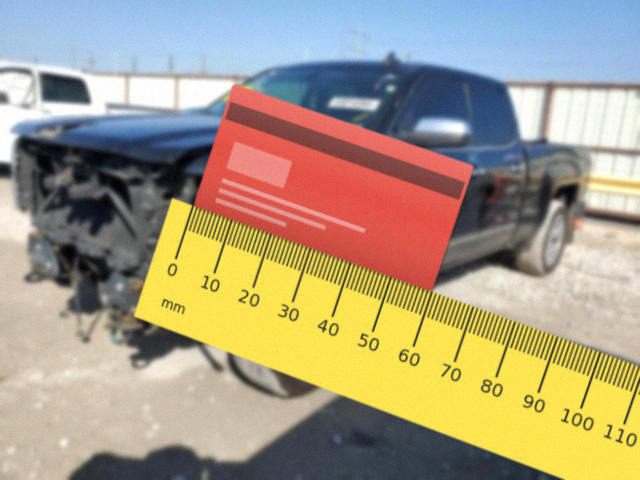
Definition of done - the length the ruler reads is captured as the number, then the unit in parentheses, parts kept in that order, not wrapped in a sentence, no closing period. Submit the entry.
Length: 60 (mm)
